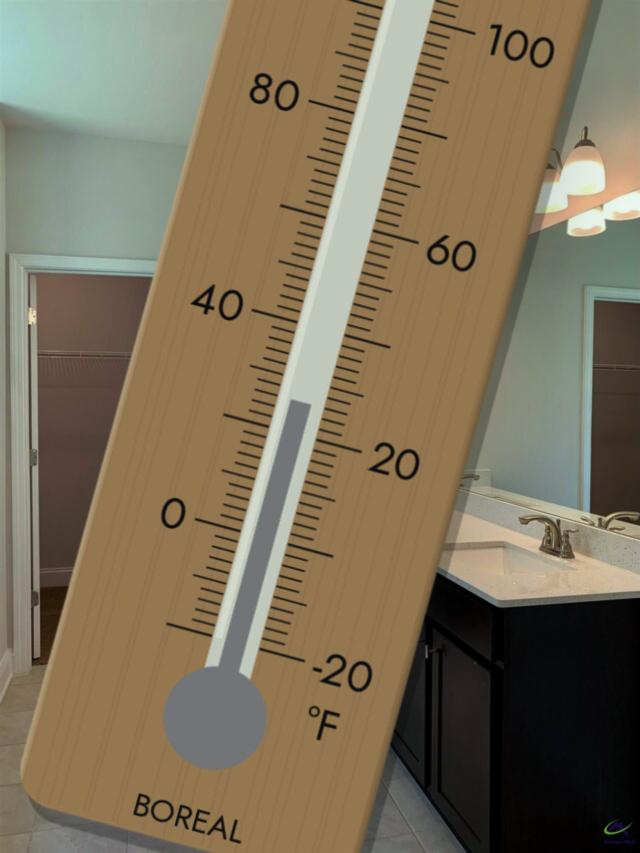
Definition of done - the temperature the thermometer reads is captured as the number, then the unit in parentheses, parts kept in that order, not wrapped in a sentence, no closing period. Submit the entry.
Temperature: 26 (°F)
